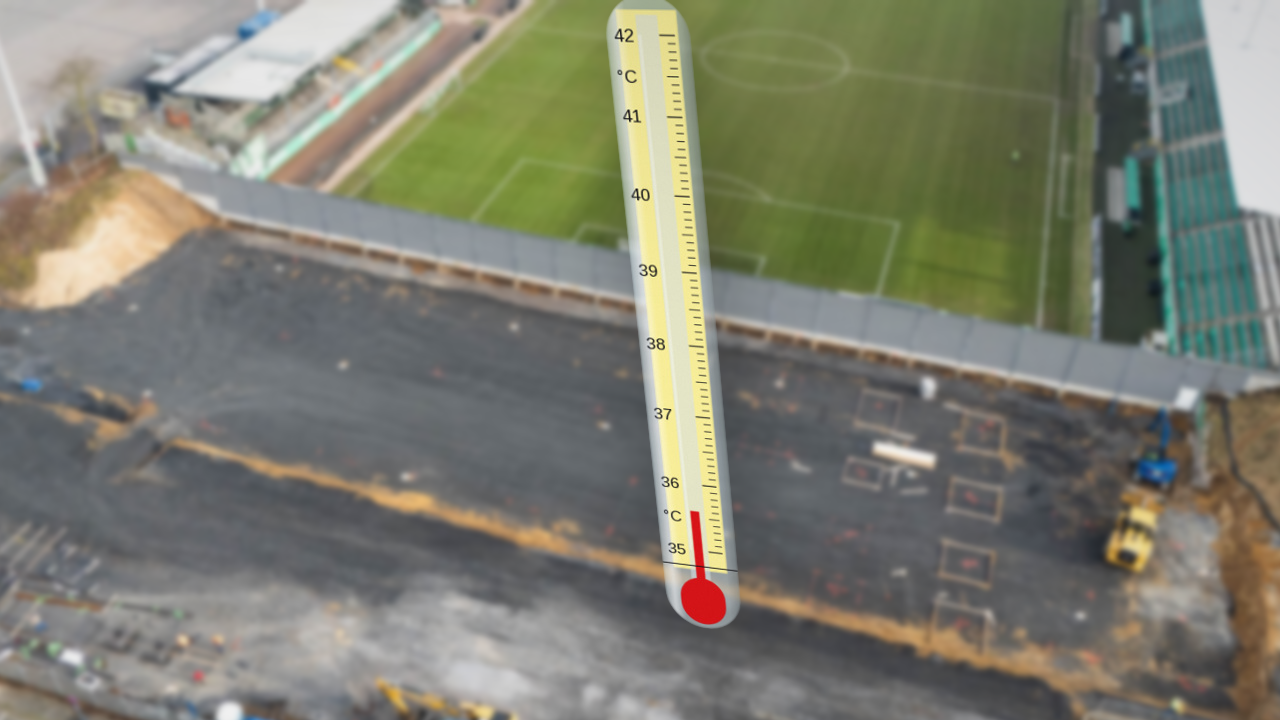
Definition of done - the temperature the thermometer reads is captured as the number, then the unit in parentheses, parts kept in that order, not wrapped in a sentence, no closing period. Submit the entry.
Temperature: 35.6 (°C)
